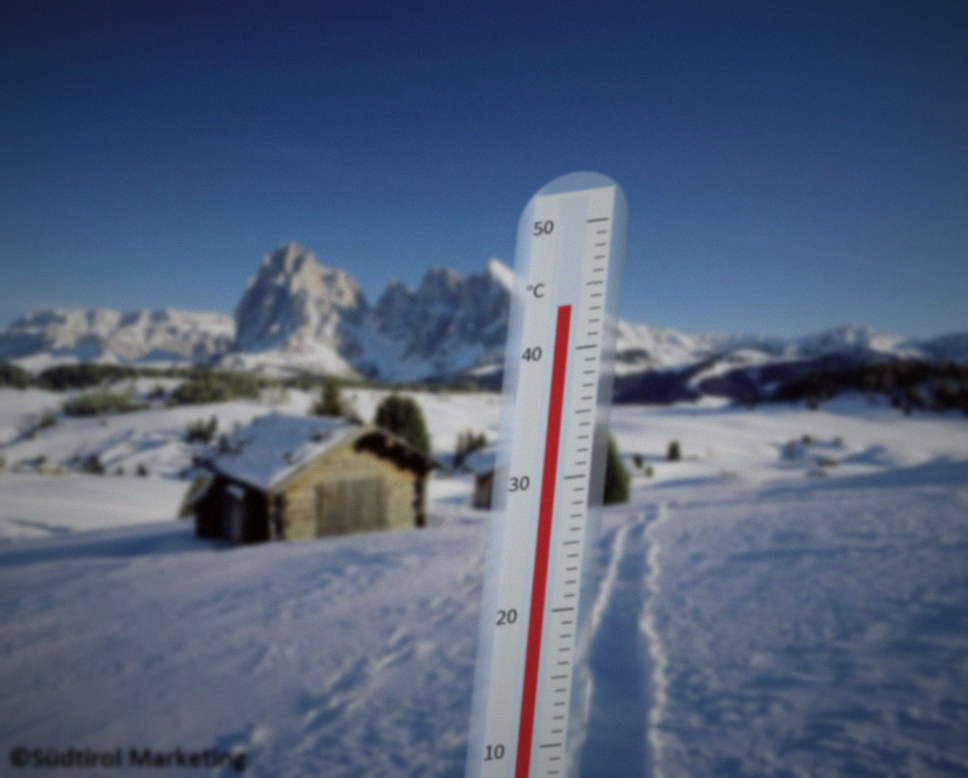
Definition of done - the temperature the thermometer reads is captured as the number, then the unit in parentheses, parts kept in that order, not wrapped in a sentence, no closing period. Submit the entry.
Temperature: 43.5 (°C)
